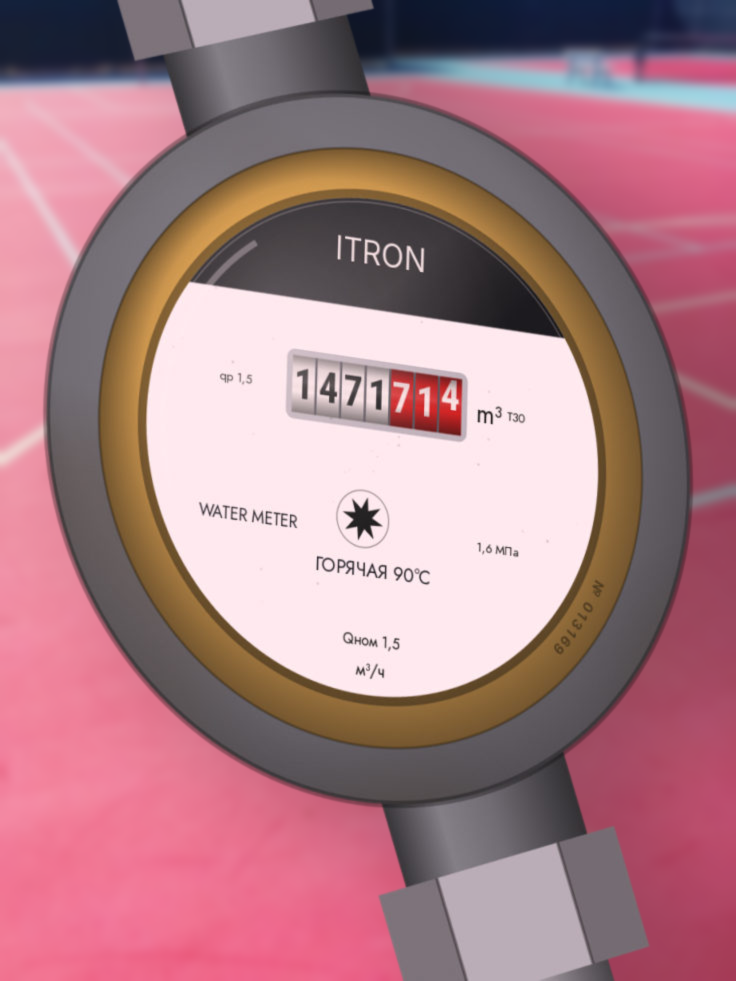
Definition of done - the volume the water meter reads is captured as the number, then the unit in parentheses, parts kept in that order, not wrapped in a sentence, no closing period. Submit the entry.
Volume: 1471.714 (m³)
